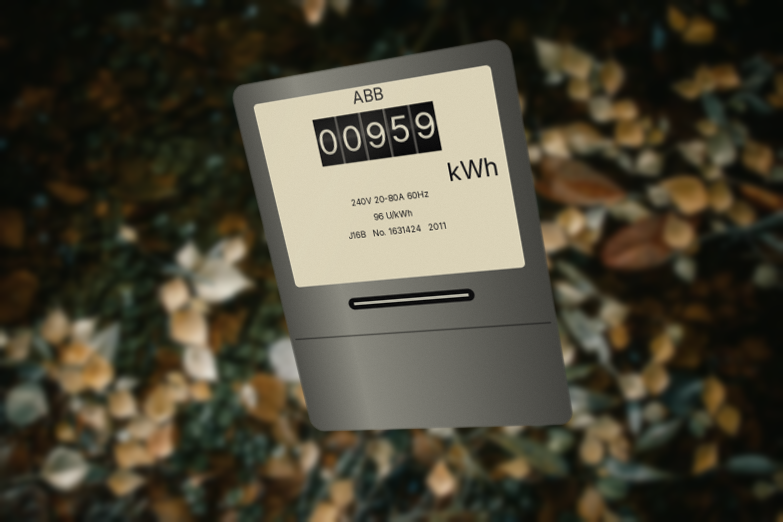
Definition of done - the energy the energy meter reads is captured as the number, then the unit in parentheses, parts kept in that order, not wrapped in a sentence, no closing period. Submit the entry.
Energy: 959 (kWh)
